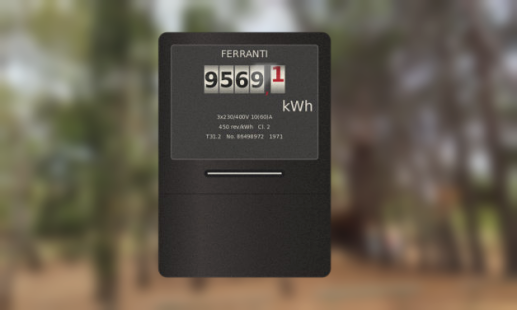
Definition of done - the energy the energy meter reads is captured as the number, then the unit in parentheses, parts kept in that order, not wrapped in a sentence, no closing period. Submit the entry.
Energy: 9569.1 (kWh)
